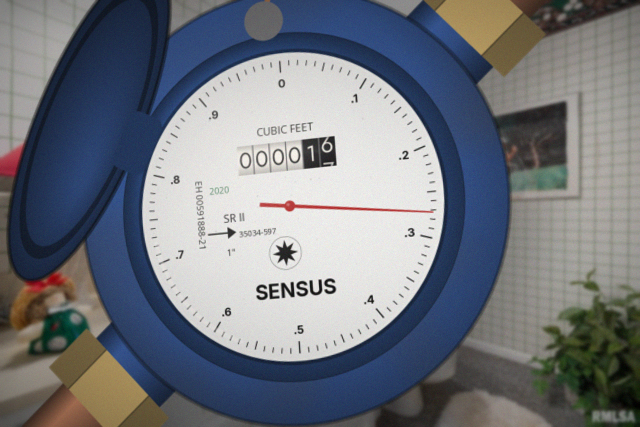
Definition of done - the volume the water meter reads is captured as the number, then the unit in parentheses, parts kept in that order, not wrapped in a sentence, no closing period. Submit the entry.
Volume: 16.27 (ft³)
